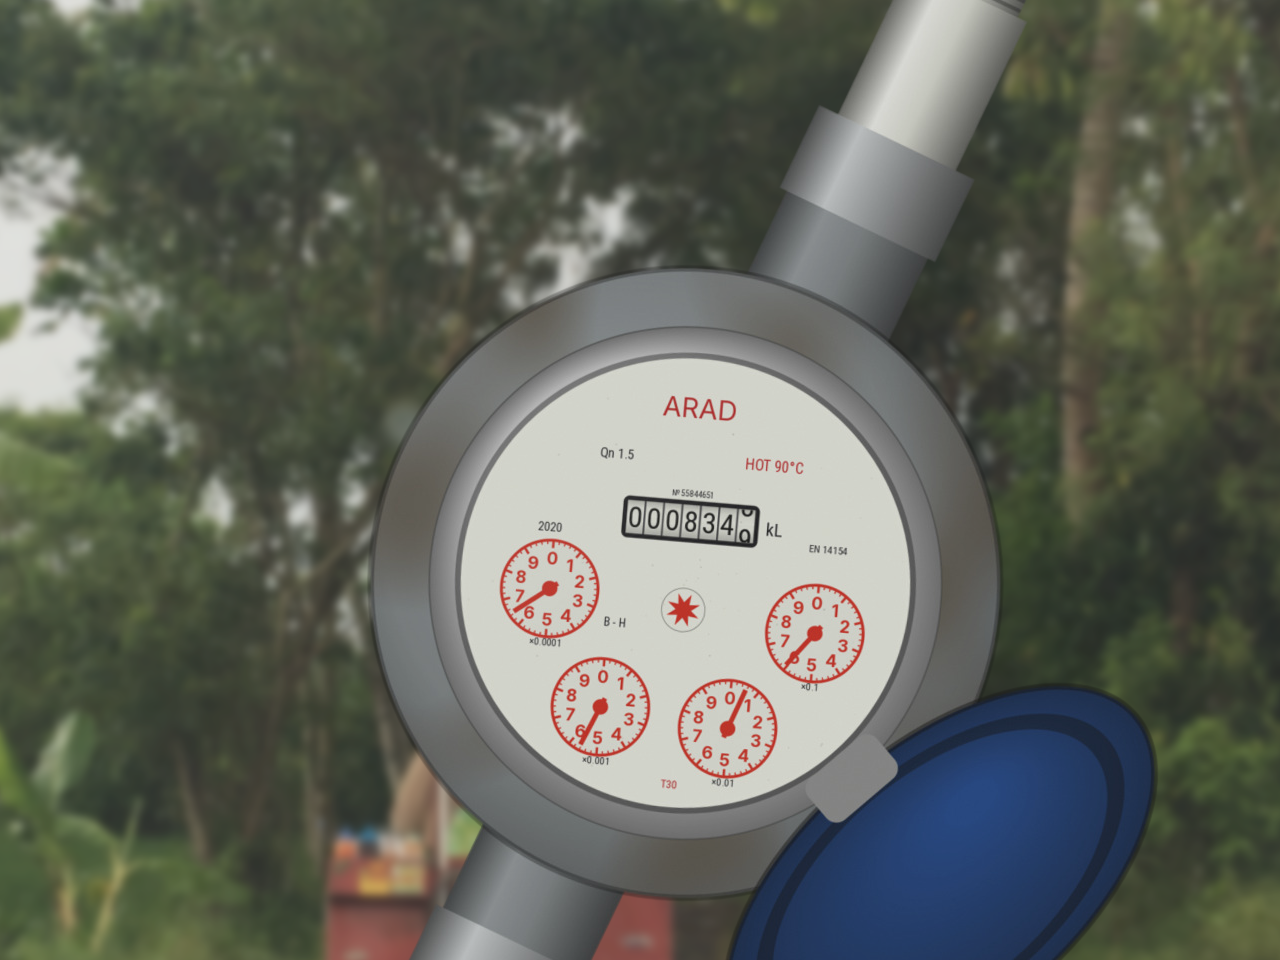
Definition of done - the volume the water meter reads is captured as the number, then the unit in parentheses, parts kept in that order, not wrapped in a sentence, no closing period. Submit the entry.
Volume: 8348.6056 (kL)
